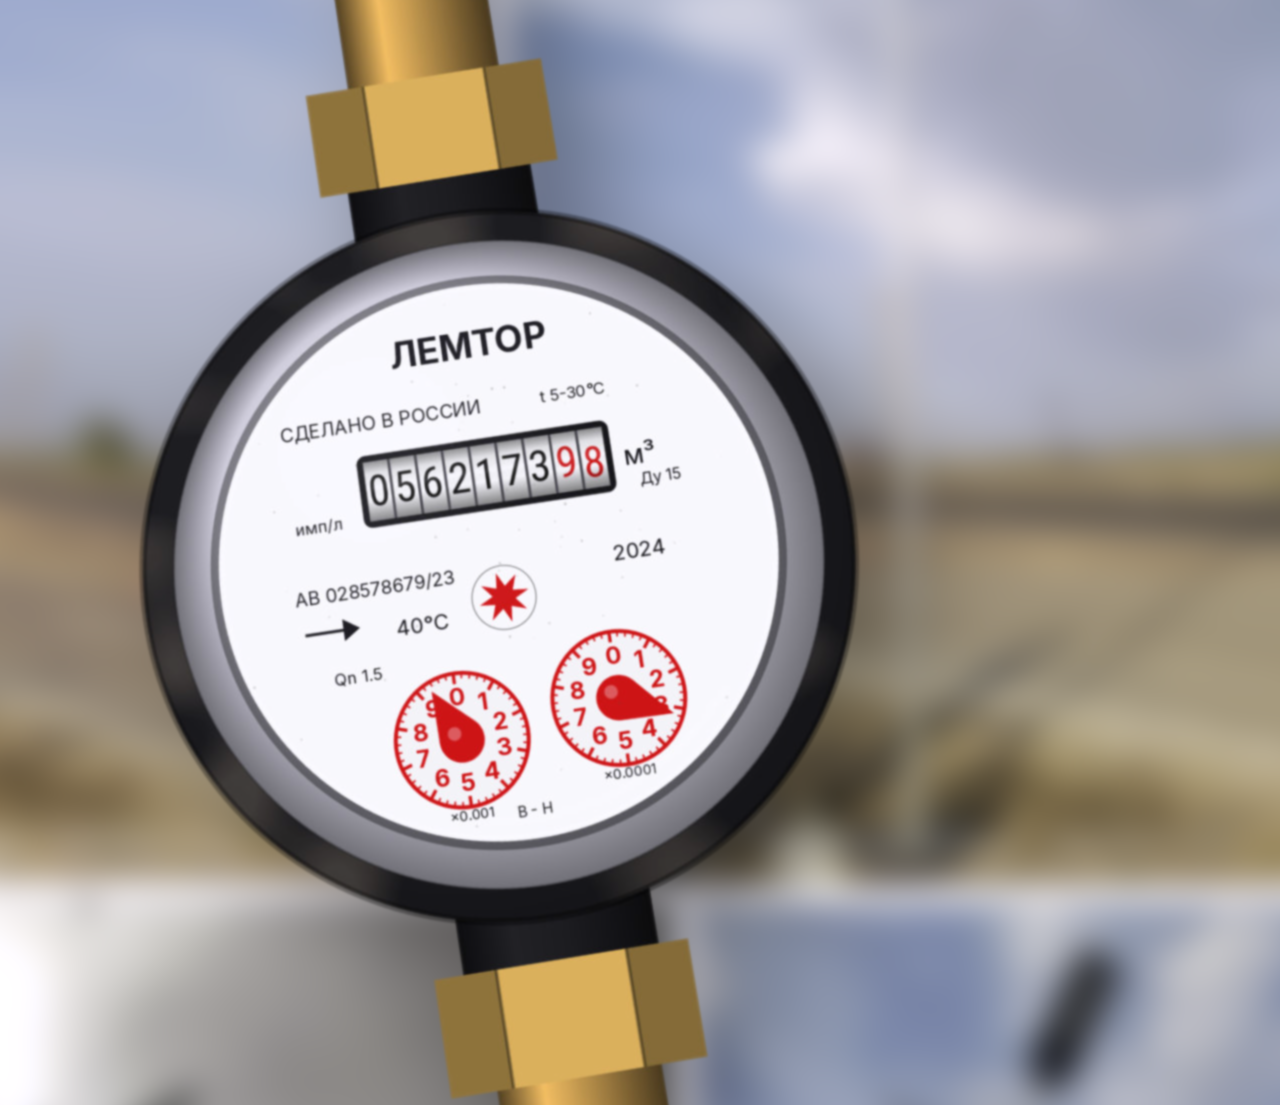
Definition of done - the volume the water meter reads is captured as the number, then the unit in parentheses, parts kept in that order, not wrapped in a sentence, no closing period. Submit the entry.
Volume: 562173.9793 (m³)
